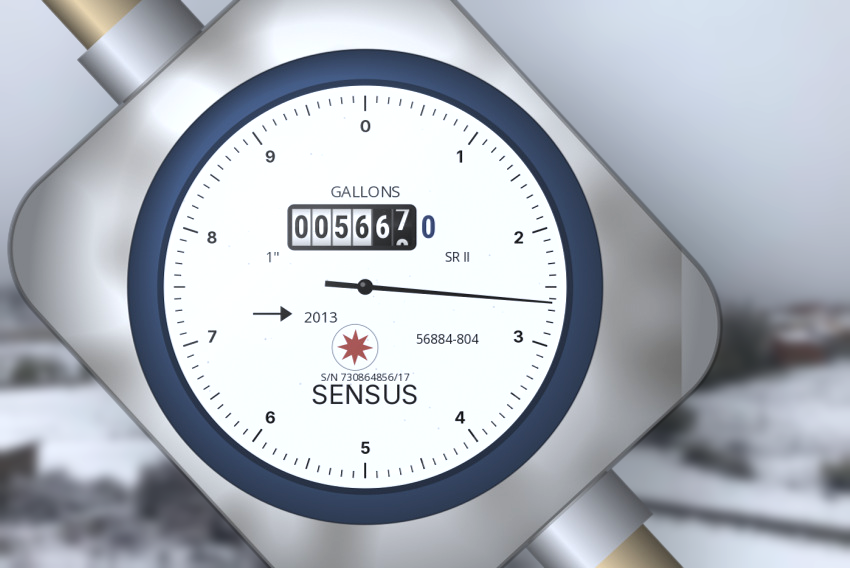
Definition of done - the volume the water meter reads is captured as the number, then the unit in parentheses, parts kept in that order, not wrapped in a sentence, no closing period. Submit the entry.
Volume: 56672.6 (gal)
